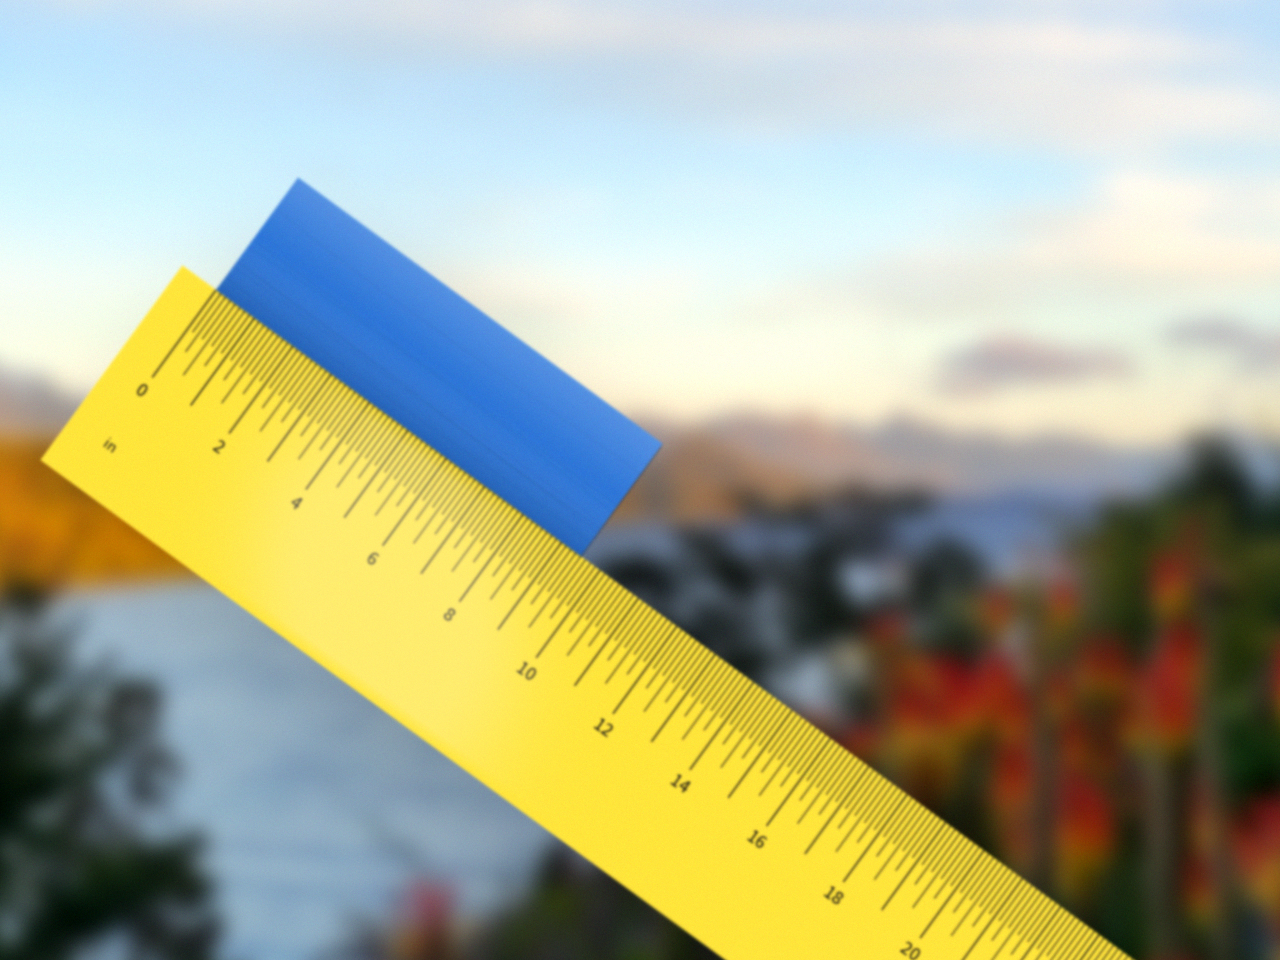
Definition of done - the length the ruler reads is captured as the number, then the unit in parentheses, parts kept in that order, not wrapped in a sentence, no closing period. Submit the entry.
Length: 9.5 (in)
